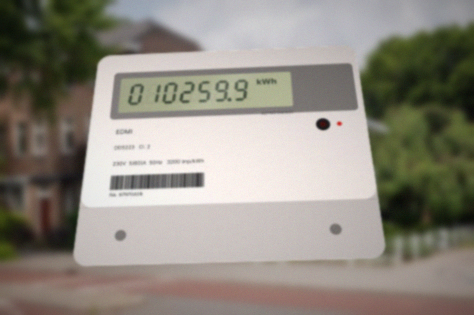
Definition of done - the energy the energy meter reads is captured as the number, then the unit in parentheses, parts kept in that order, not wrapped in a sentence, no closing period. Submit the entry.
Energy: 10259.9 (kWh)
